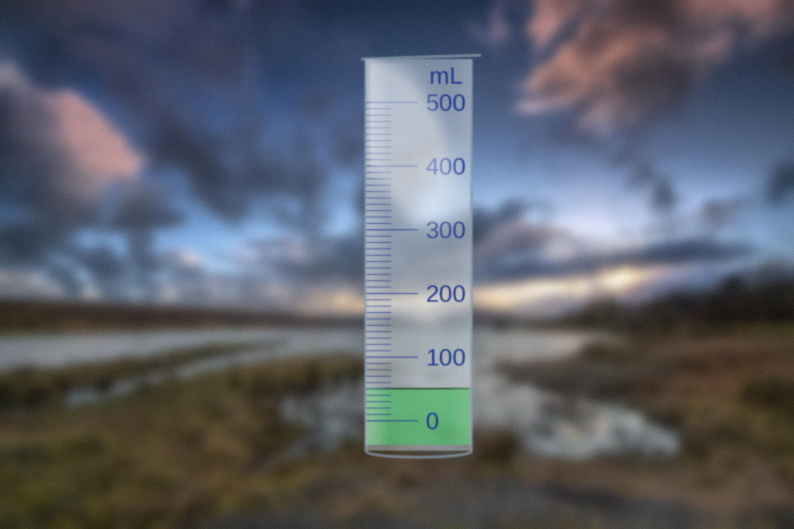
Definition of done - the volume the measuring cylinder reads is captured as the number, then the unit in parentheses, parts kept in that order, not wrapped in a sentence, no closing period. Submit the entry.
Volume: 50 (mL)
